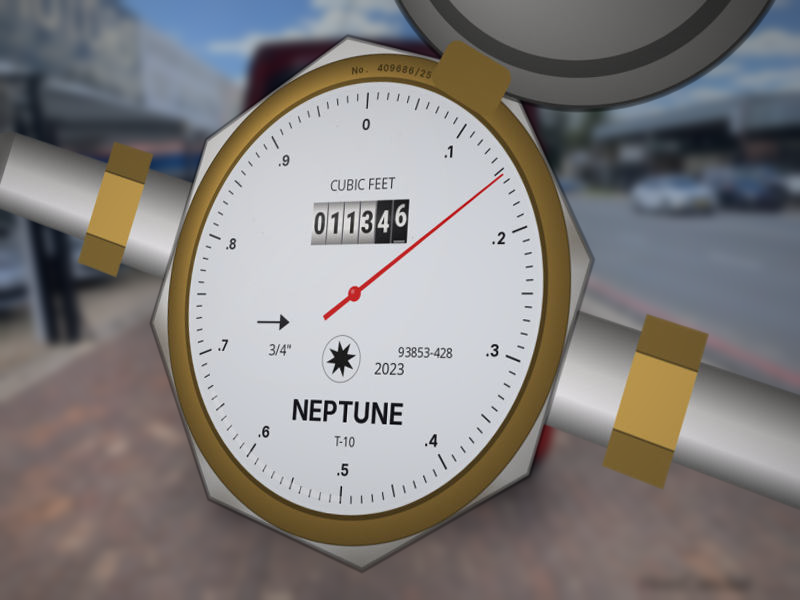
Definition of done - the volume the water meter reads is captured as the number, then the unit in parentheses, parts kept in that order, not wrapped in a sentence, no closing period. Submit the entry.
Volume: 11346.15 (ft³)
